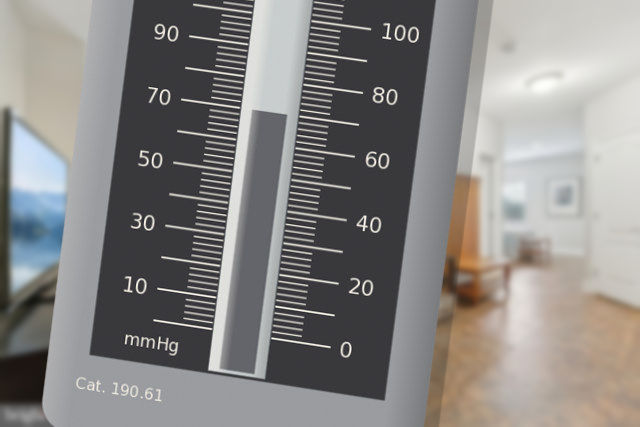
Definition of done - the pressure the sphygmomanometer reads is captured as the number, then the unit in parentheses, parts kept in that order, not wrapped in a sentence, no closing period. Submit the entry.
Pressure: 70 (mmHg)
